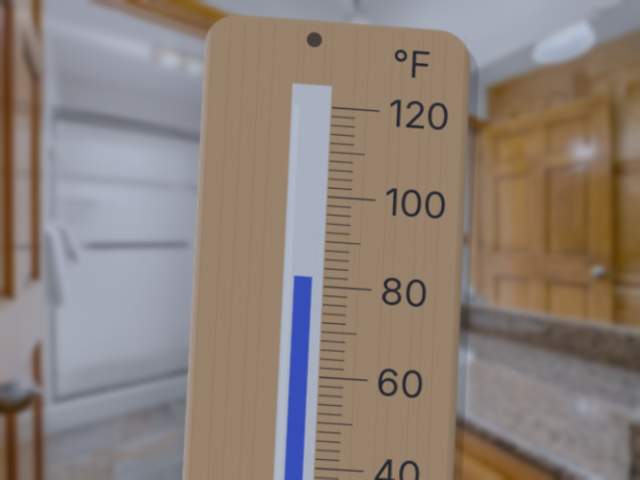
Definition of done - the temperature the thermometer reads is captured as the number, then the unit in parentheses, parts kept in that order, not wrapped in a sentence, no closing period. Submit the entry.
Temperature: 82 (°F)
